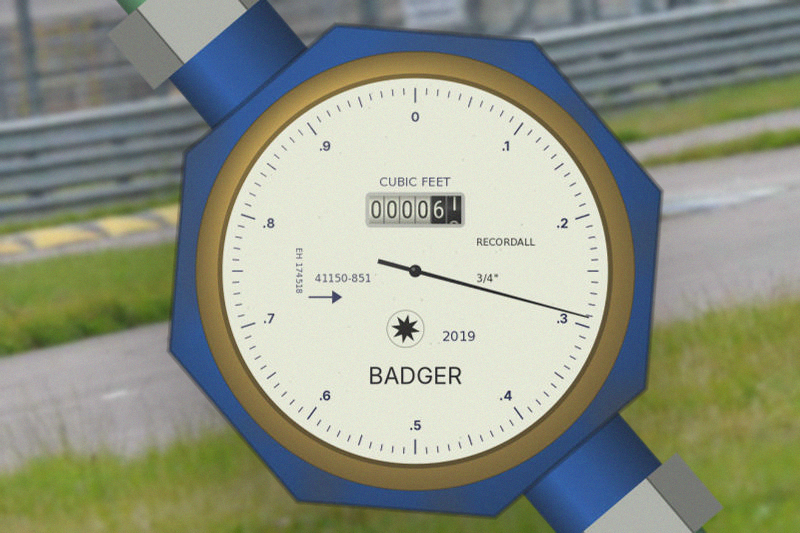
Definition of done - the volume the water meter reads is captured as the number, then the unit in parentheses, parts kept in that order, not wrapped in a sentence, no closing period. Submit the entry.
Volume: 61.29 (ft³)
